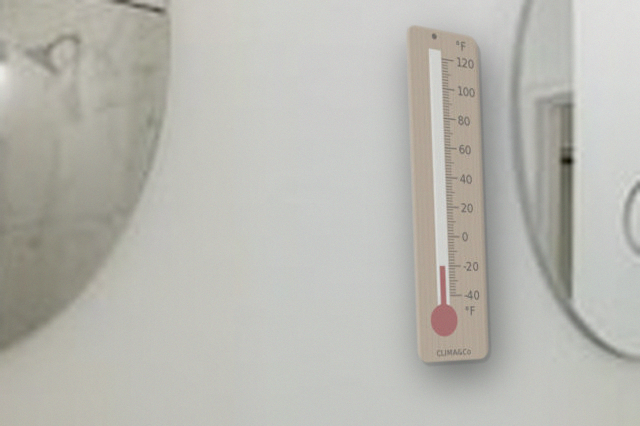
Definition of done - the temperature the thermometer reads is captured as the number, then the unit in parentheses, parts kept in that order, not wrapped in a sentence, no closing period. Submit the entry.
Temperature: -20 (°F)
